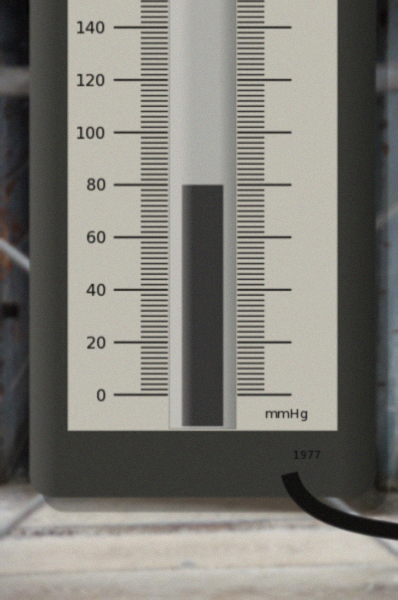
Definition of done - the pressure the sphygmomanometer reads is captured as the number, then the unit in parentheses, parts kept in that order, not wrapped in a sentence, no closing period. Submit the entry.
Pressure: 80 (mmHg)
